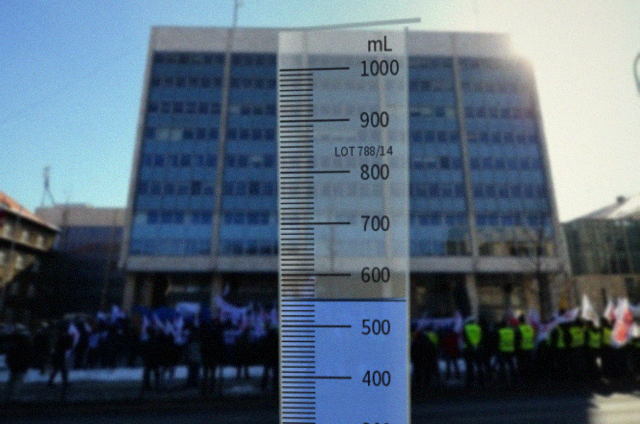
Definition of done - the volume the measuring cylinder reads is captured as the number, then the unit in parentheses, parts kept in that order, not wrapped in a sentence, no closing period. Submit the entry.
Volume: 550 (mL)
